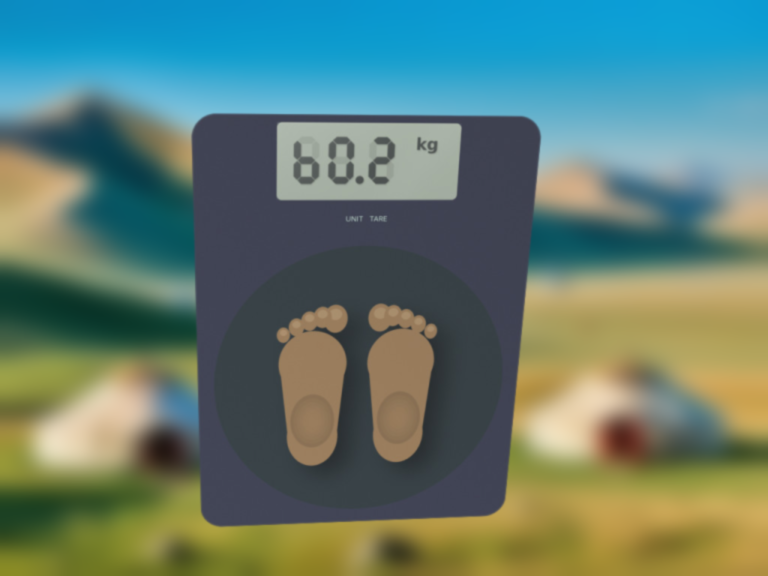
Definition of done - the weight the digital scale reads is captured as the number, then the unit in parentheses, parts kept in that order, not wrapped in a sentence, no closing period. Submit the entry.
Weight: 60.2 (kg)
